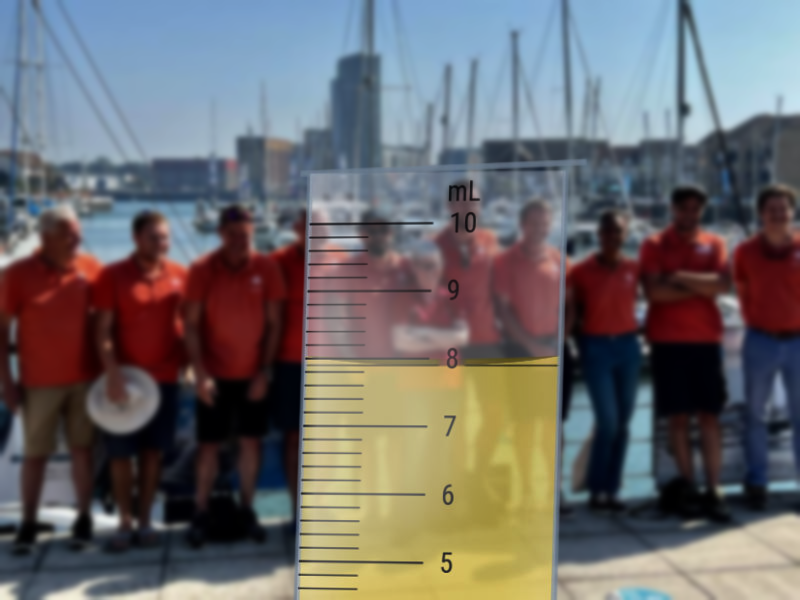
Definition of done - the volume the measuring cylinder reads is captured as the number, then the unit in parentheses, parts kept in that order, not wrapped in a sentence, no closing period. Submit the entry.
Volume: 7.9 (mL)
